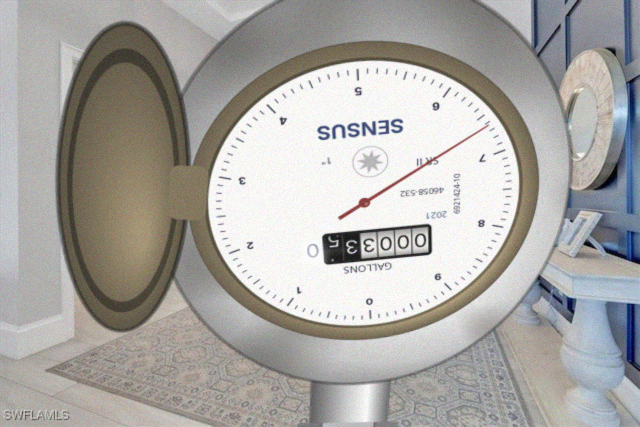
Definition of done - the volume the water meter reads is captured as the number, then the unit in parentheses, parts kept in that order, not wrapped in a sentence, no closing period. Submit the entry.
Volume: 3346.6 (gal)
